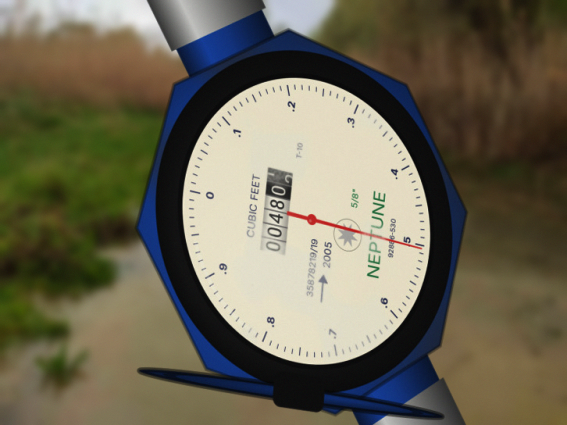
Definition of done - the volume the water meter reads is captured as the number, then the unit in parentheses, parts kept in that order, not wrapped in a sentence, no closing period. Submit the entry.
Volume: 4801.50 (ft³)
